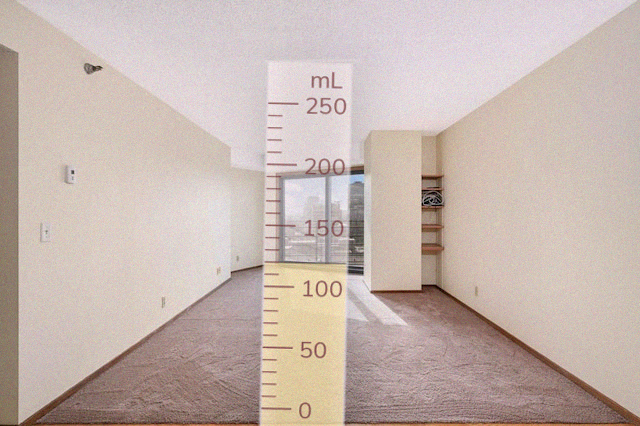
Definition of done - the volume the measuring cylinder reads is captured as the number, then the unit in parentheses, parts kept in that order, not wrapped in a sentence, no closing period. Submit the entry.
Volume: 120 (mL)
